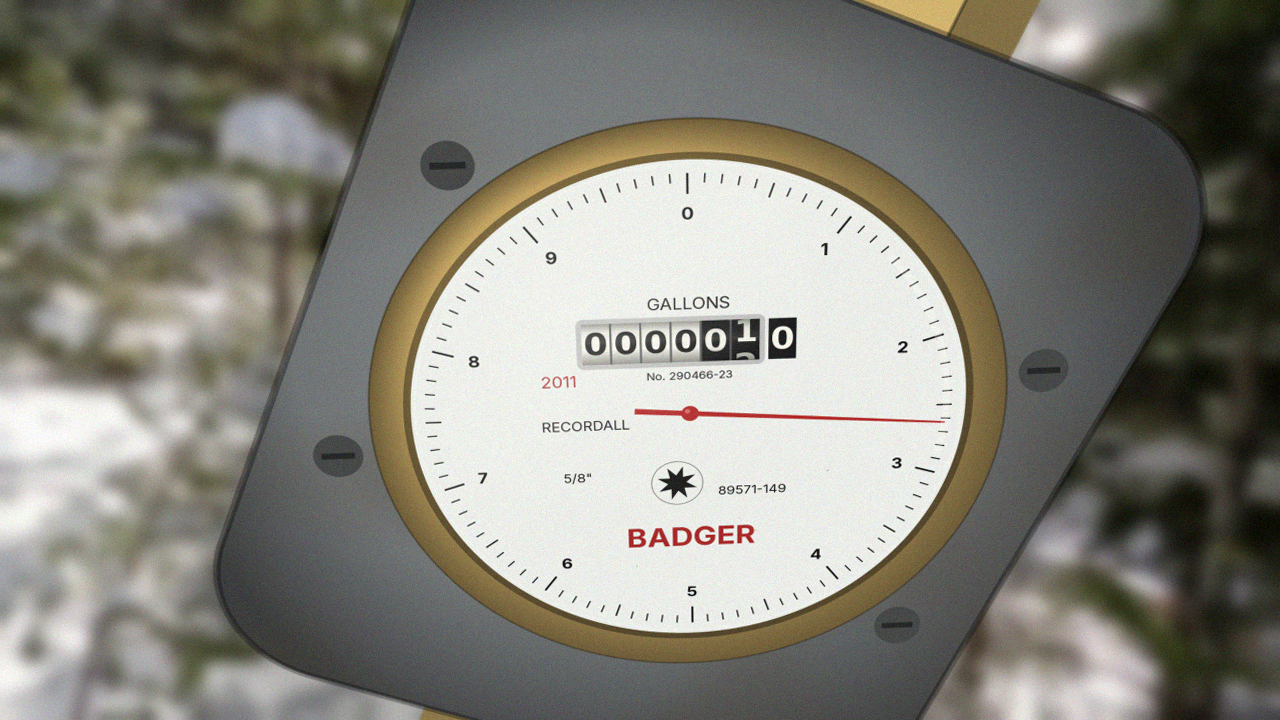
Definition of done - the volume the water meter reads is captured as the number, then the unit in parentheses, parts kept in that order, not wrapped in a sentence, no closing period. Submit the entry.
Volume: 12.6 (gal)
